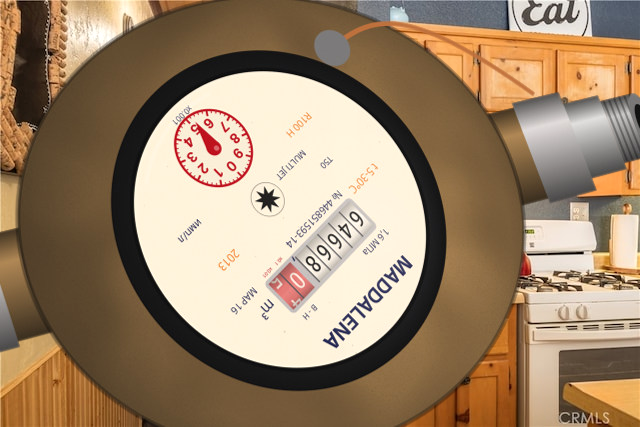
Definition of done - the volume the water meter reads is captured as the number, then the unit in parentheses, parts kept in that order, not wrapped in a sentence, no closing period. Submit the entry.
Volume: 64668.045 (m³)
